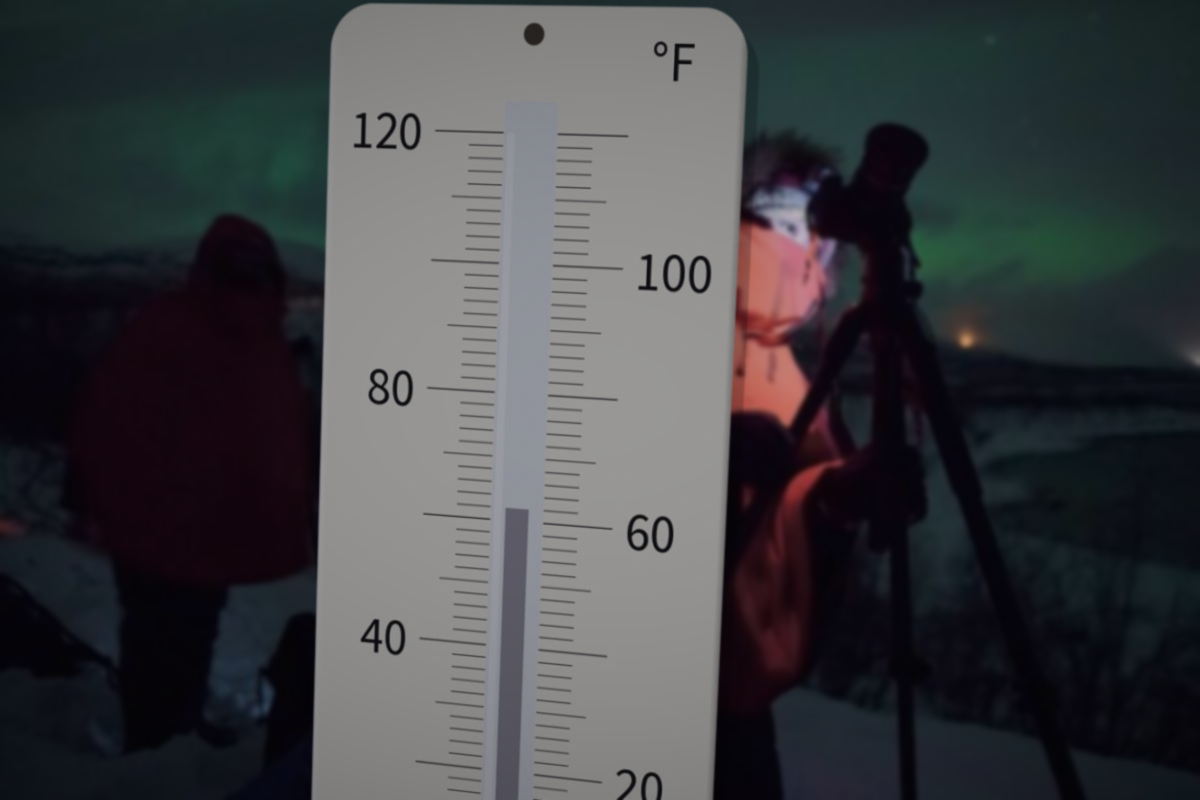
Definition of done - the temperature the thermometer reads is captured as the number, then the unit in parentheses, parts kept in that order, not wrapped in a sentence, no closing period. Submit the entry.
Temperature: 62 (°F)
